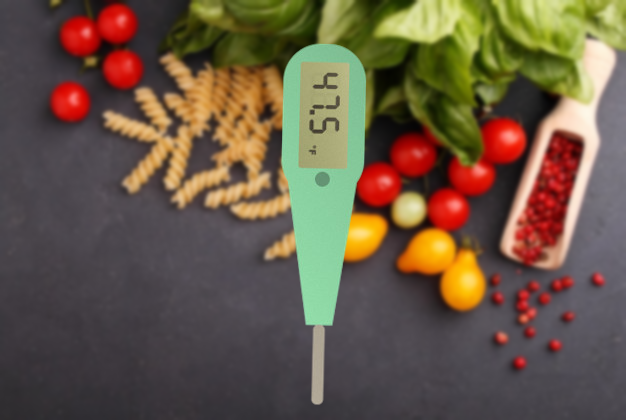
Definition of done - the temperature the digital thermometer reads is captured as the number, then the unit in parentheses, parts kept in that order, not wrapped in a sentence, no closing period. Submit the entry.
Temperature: 47.5 (°F)
